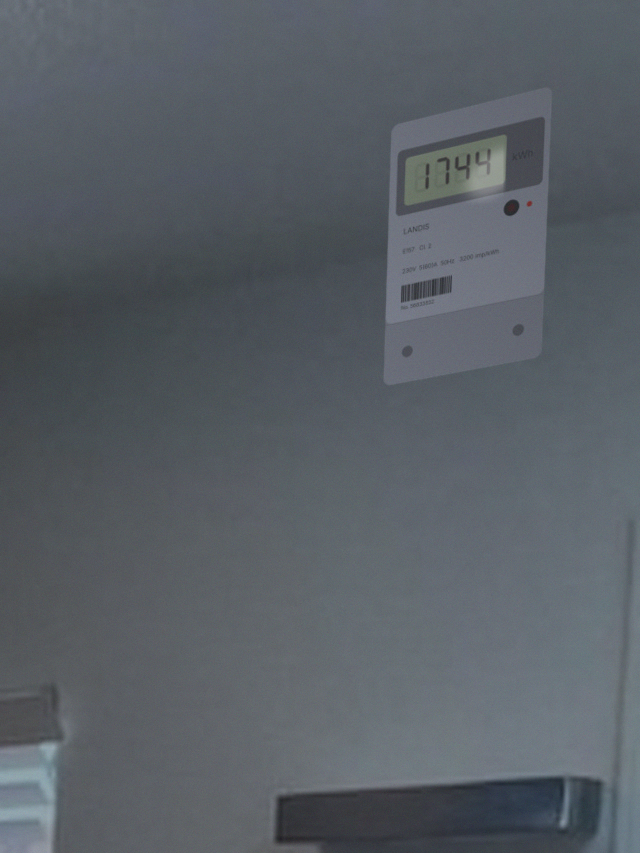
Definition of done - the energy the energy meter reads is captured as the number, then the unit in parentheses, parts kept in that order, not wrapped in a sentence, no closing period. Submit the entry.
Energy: 1744 (kWh)
